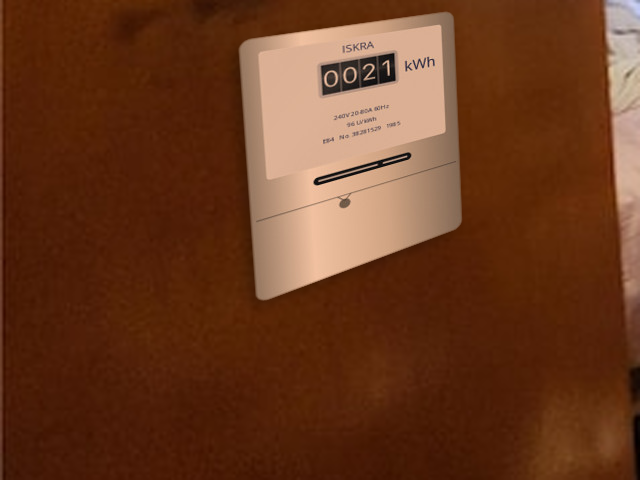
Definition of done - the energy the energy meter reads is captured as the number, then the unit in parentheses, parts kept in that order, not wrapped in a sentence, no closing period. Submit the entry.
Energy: 21 (kWh)
